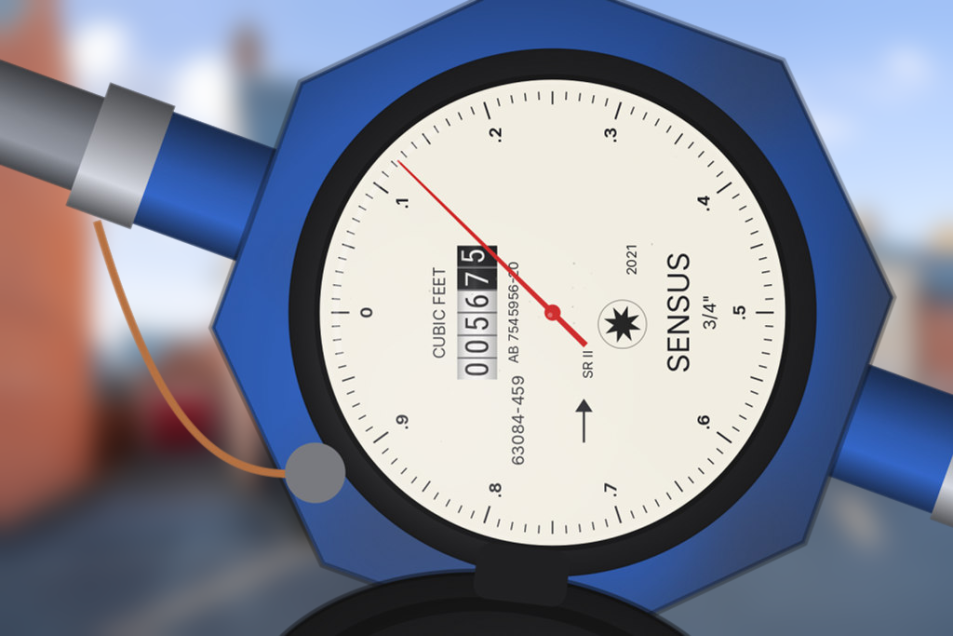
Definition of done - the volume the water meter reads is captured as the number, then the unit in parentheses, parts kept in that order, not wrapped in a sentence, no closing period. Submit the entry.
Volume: 5675.12 (ft³)
